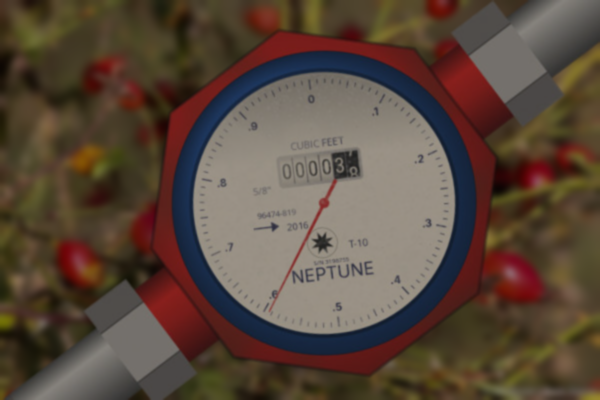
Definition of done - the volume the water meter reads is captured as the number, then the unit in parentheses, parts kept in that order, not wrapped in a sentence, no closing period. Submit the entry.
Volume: 37.59 (ft³)
